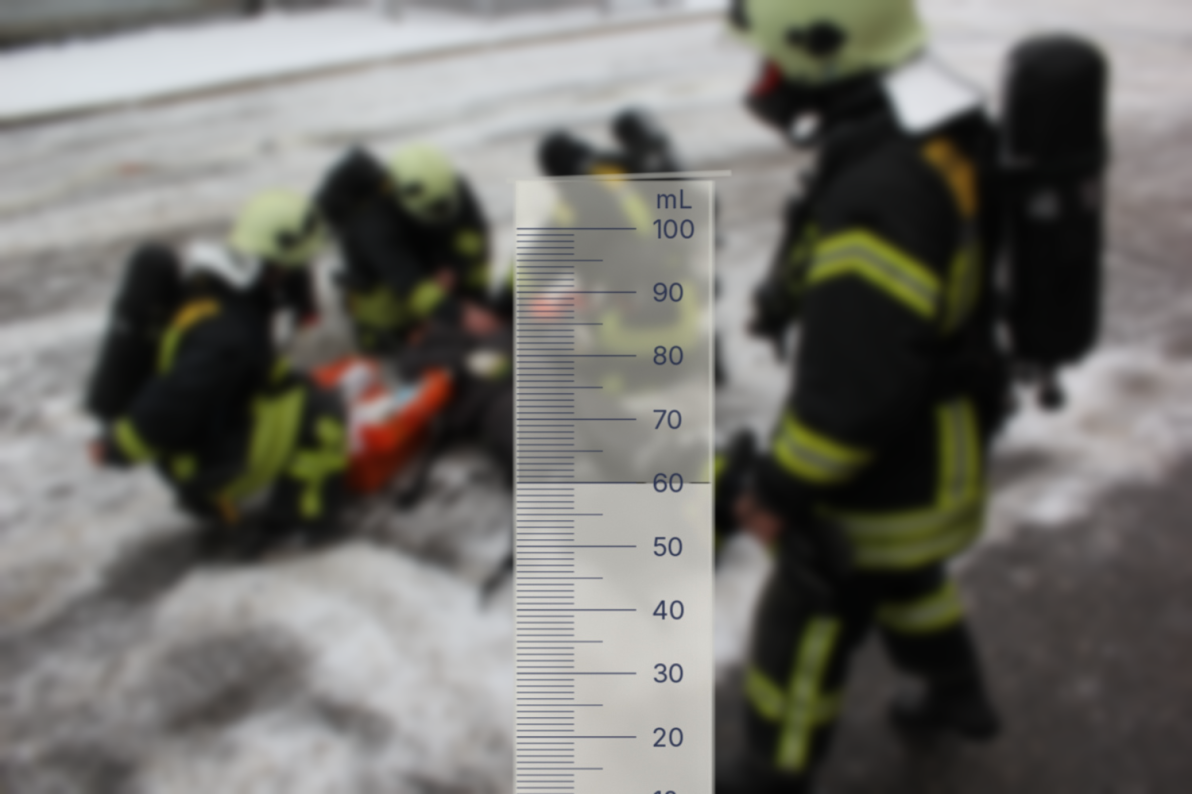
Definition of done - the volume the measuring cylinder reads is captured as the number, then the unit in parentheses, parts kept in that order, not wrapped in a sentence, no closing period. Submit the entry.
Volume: 60 (mL)
